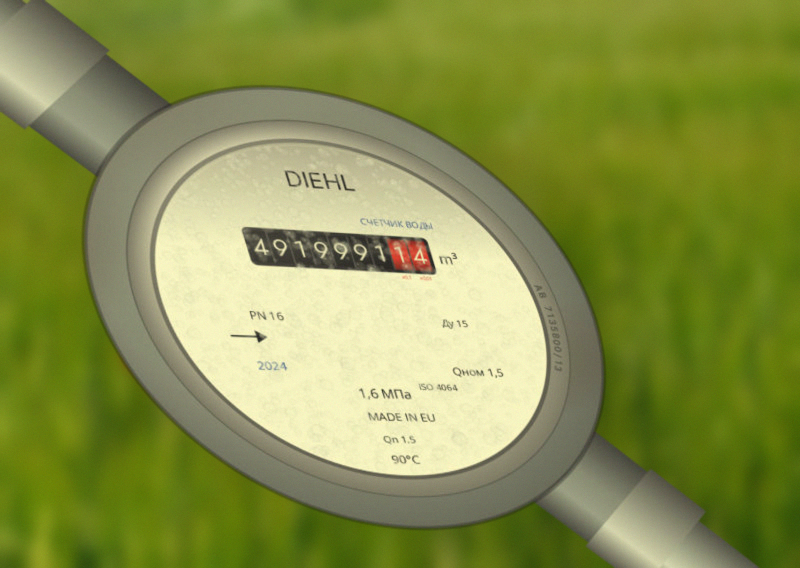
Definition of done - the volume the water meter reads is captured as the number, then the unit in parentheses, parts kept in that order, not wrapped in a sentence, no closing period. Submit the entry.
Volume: 4919991.14 (m³)
